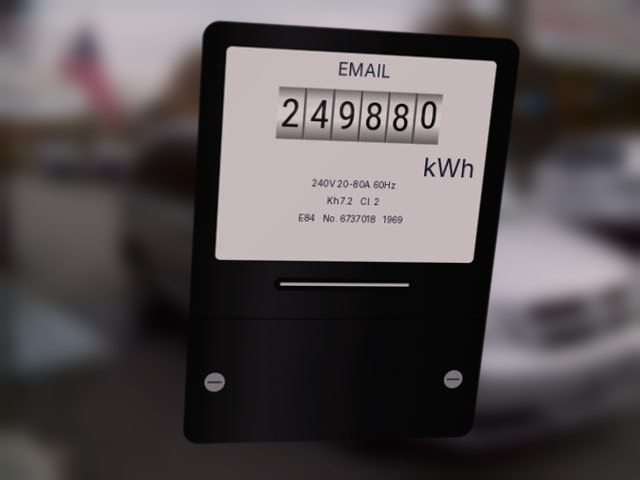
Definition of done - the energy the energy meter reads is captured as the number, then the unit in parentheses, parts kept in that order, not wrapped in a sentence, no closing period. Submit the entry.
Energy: 249880 (kWh)
